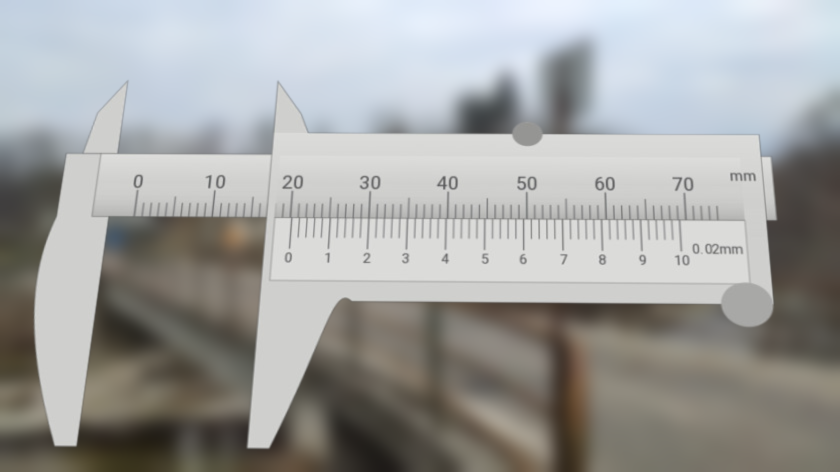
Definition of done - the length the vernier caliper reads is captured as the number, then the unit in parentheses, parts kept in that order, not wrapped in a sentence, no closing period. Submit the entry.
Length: 20.2 (mm)
